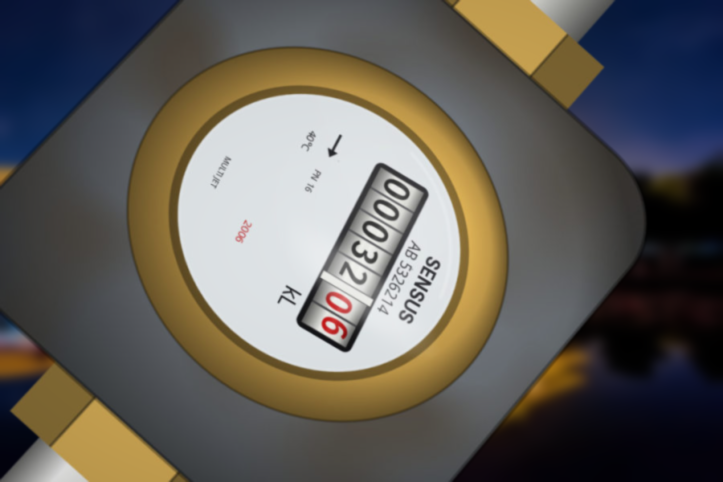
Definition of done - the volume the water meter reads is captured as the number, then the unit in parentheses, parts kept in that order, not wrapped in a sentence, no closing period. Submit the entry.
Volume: 32.06 (kL)
